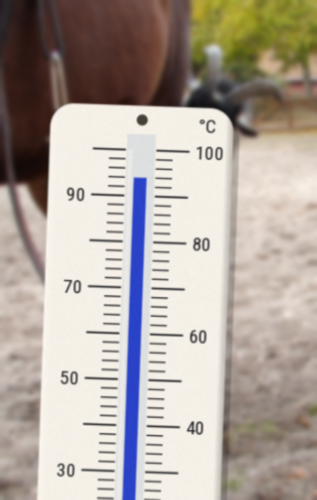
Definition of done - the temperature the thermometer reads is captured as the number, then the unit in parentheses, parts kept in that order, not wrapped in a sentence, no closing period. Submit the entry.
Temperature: 94 (°C)
